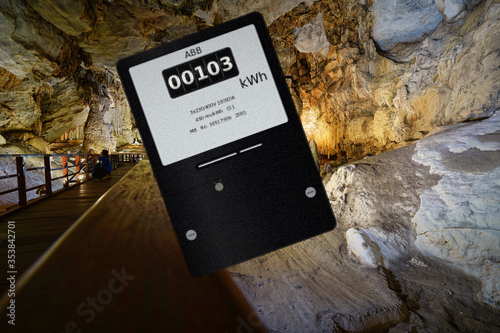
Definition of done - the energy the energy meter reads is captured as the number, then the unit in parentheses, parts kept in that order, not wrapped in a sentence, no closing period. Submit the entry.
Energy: 103 (kWh)
